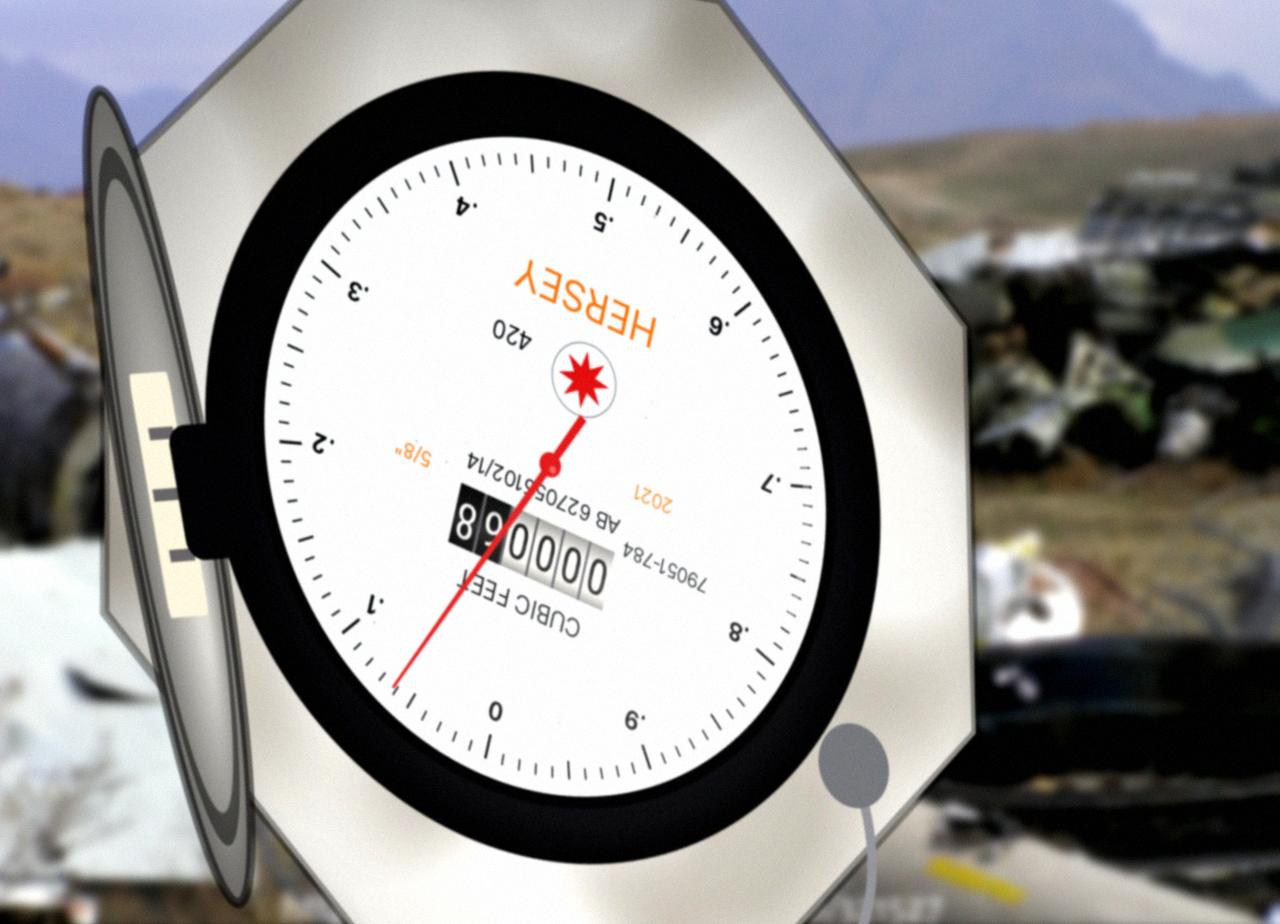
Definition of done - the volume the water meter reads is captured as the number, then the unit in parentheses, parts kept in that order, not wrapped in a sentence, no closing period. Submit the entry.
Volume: 68.06 (ft³)
